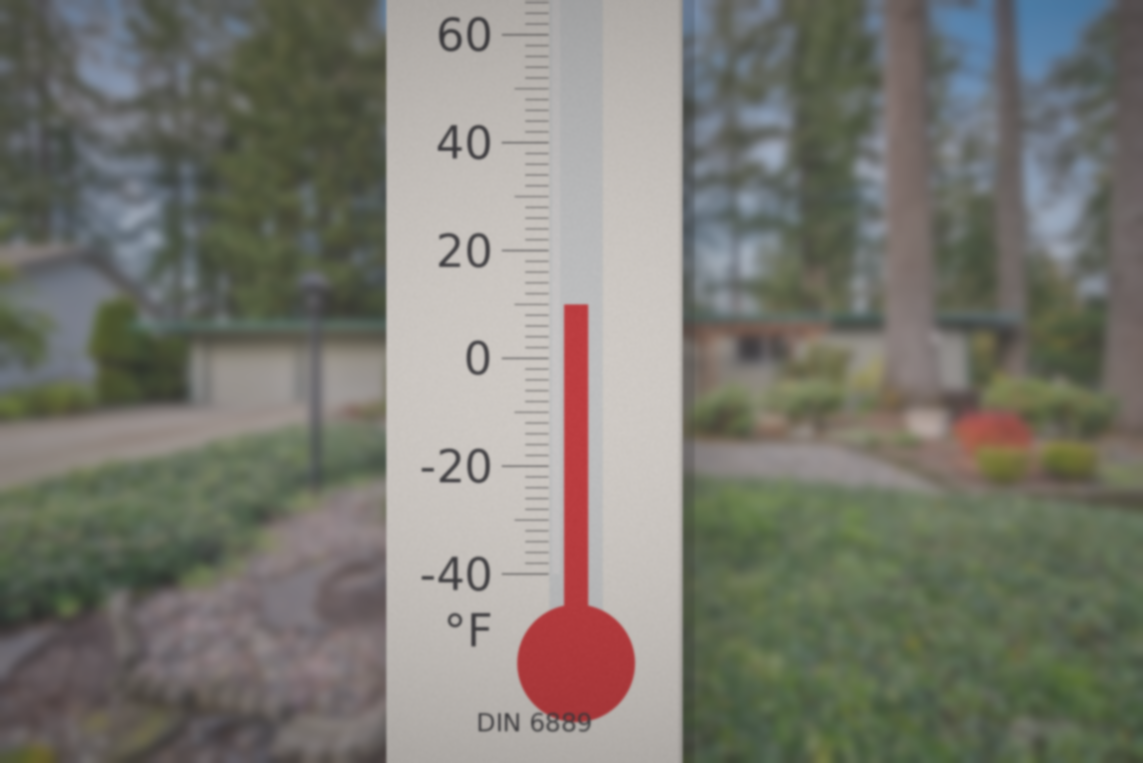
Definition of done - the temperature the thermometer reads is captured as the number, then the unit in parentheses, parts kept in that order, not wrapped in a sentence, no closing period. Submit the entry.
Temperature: 10 (°F)
